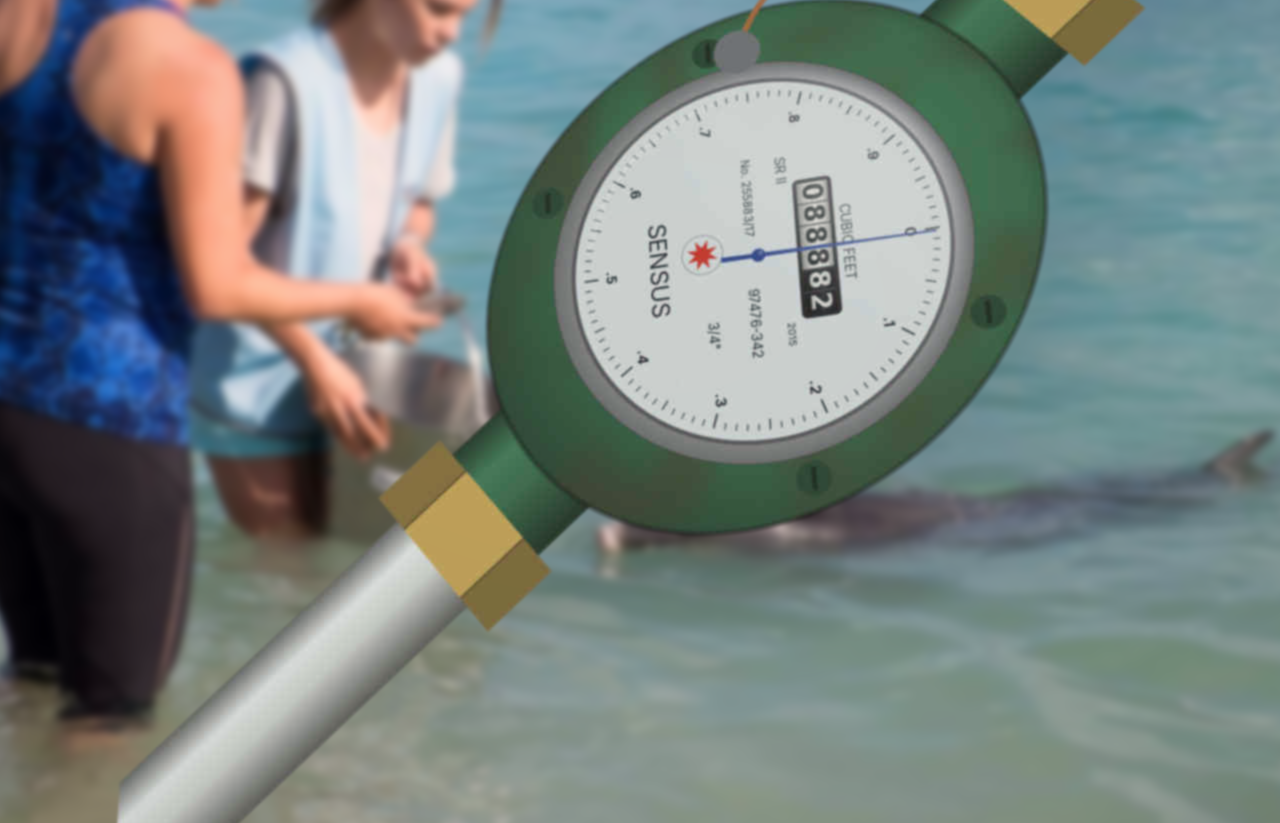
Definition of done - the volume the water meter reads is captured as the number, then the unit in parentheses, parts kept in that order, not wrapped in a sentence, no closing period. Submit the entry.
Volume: 88882.00 (ft³)
